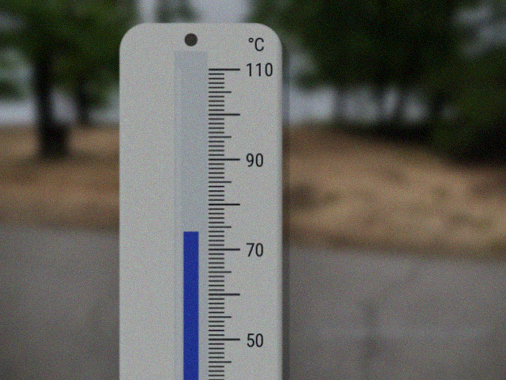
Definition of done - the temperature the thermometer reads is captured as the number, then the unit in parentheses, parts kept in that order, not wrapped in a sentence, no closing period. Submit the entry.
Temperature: 74 (°C)
